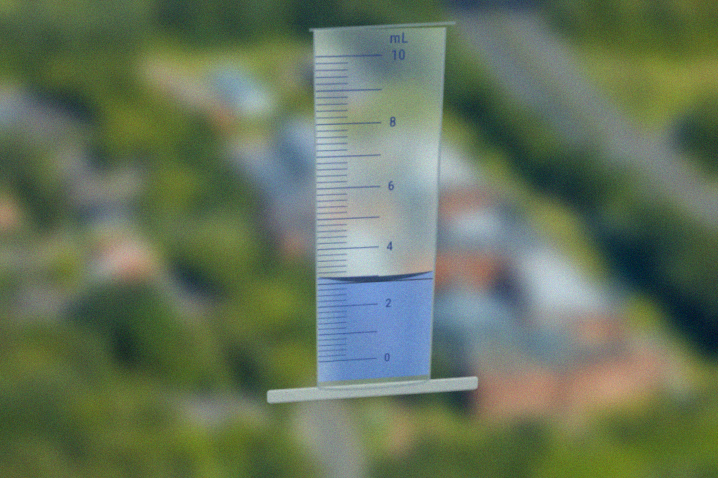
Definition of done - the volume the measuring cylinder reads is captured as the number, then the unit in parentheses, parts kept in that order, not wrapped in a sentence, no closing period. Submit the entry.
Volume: 2.8 (mL)
